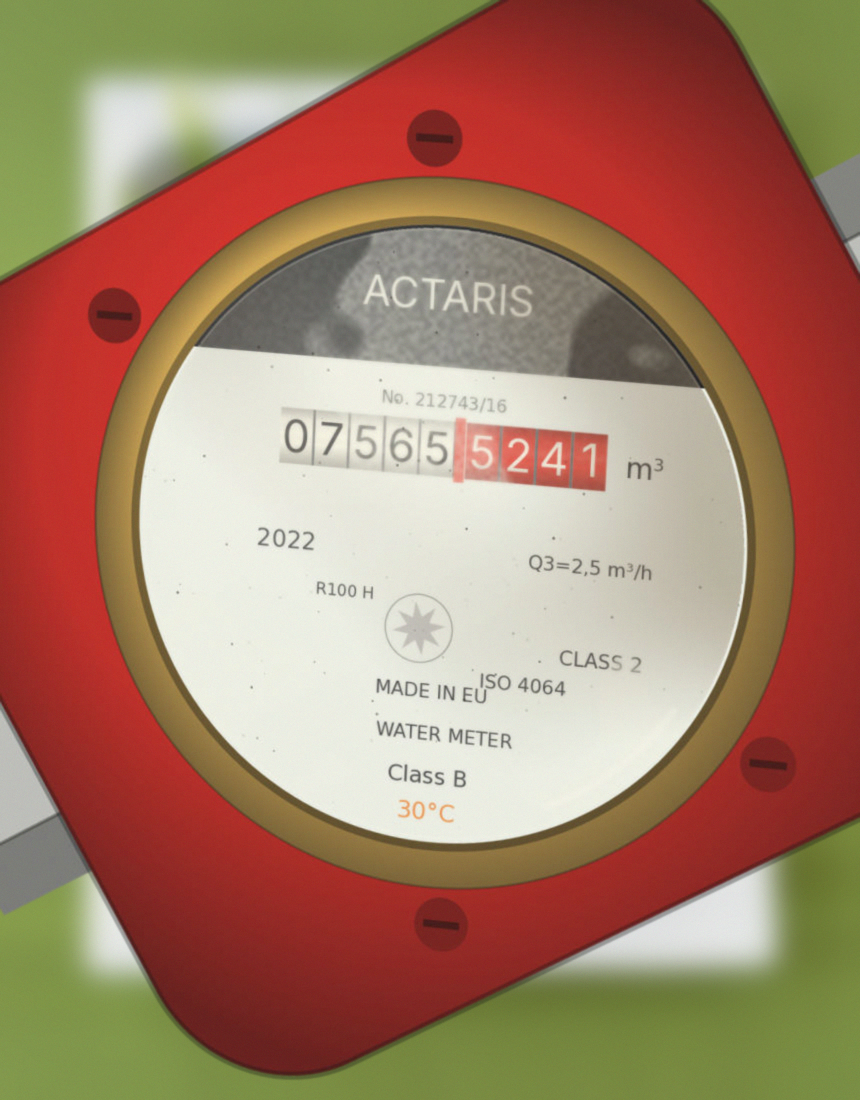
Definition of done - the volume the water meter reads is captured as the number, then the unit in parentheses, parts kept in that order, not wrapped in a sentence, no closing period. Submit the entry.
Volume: 7565.5241 (m³)
